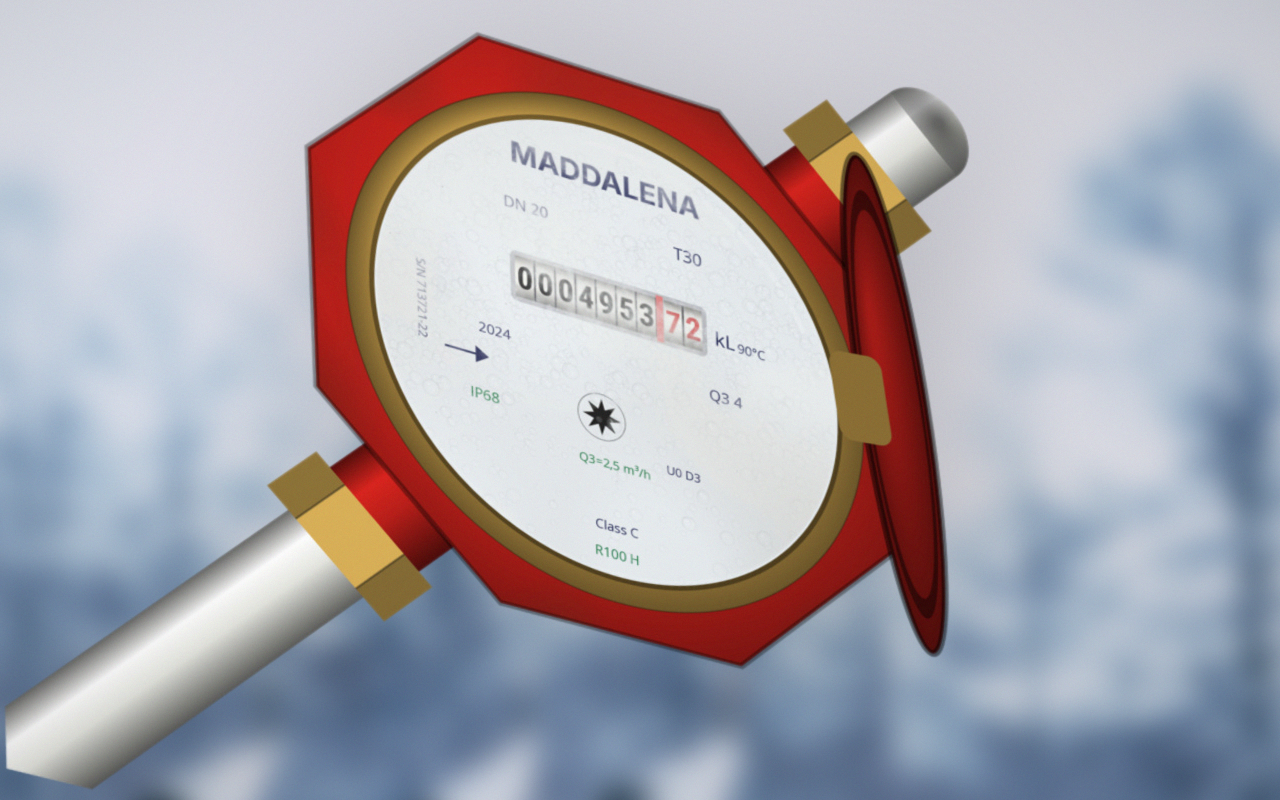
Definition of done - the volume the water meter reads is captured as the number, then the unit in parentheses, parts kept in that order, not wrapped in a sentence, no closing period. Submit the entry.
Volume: 4953.72 (kL)
